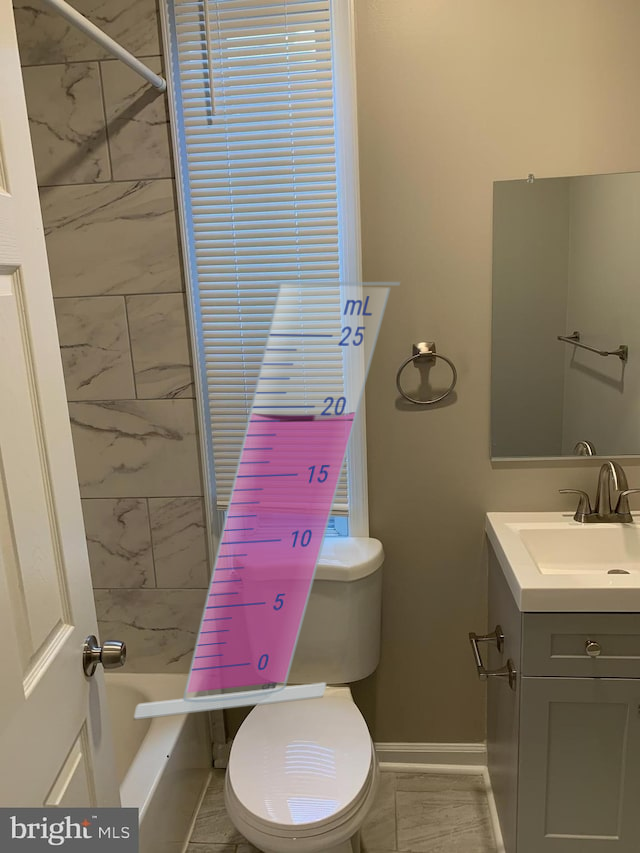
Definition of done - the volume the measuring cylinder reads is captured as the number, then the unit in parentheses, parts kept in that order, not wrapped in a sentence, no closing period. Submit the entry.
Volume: 19 (mL)
